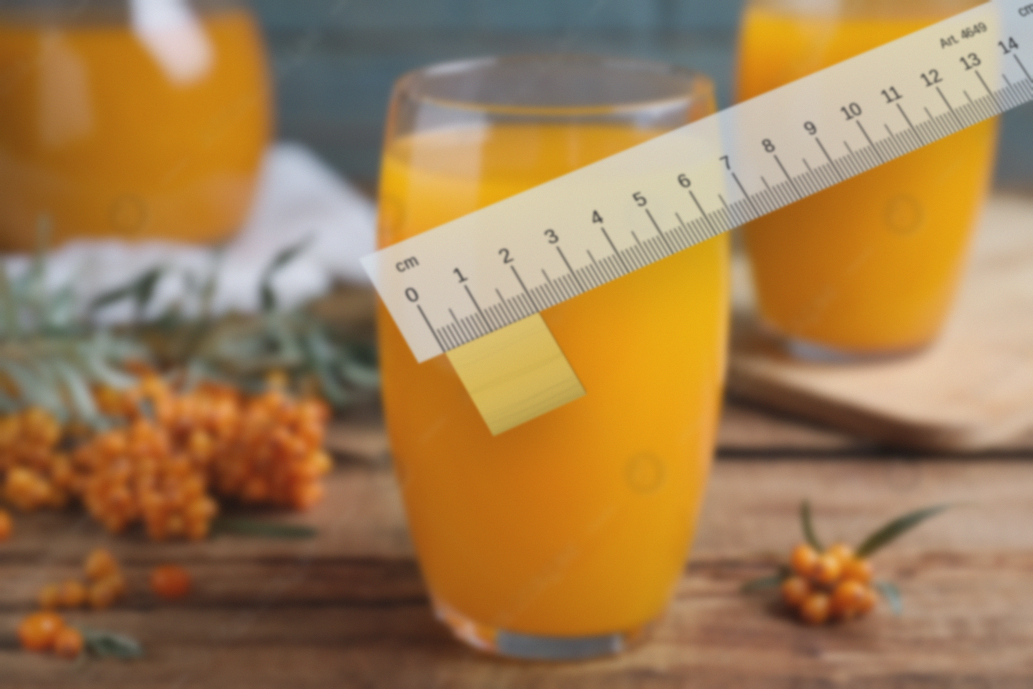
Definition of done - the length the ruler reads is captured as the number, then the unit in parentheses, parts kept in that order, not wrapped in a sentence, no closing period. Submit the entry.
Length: 2 (cm)
